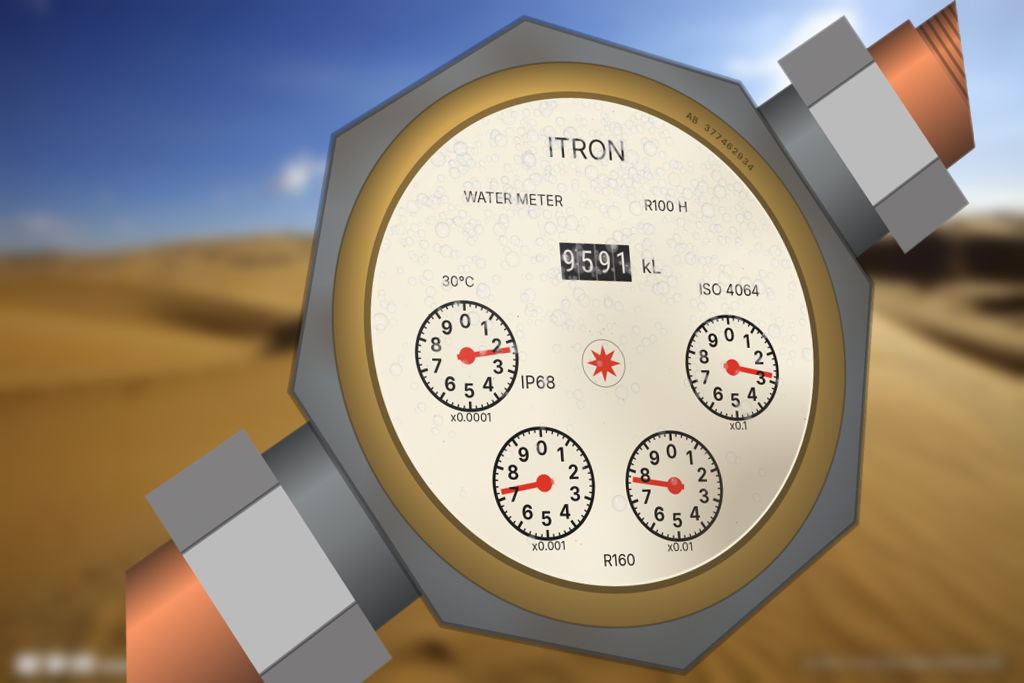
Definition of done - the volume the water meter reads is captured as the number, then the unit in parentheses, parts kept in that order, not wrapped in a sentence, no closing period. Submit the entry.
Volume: 9591.2772 (kL)
